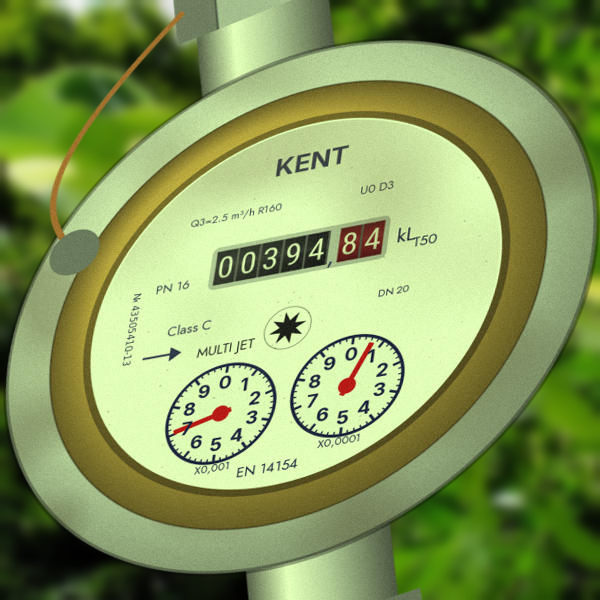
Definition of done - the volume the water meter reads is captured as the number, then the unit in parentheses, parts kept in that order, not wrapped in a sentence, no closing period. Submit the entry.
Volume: 394.8470 (kL)
